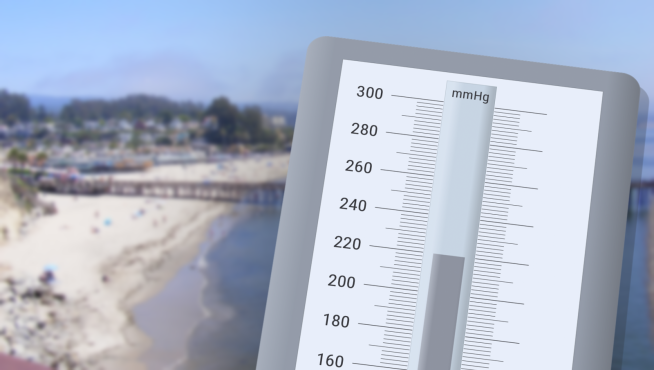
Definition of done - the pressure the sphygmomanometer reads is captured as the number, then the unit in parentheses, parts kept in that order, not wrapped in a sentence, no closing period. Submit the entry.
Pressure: 220 (mmHg)
